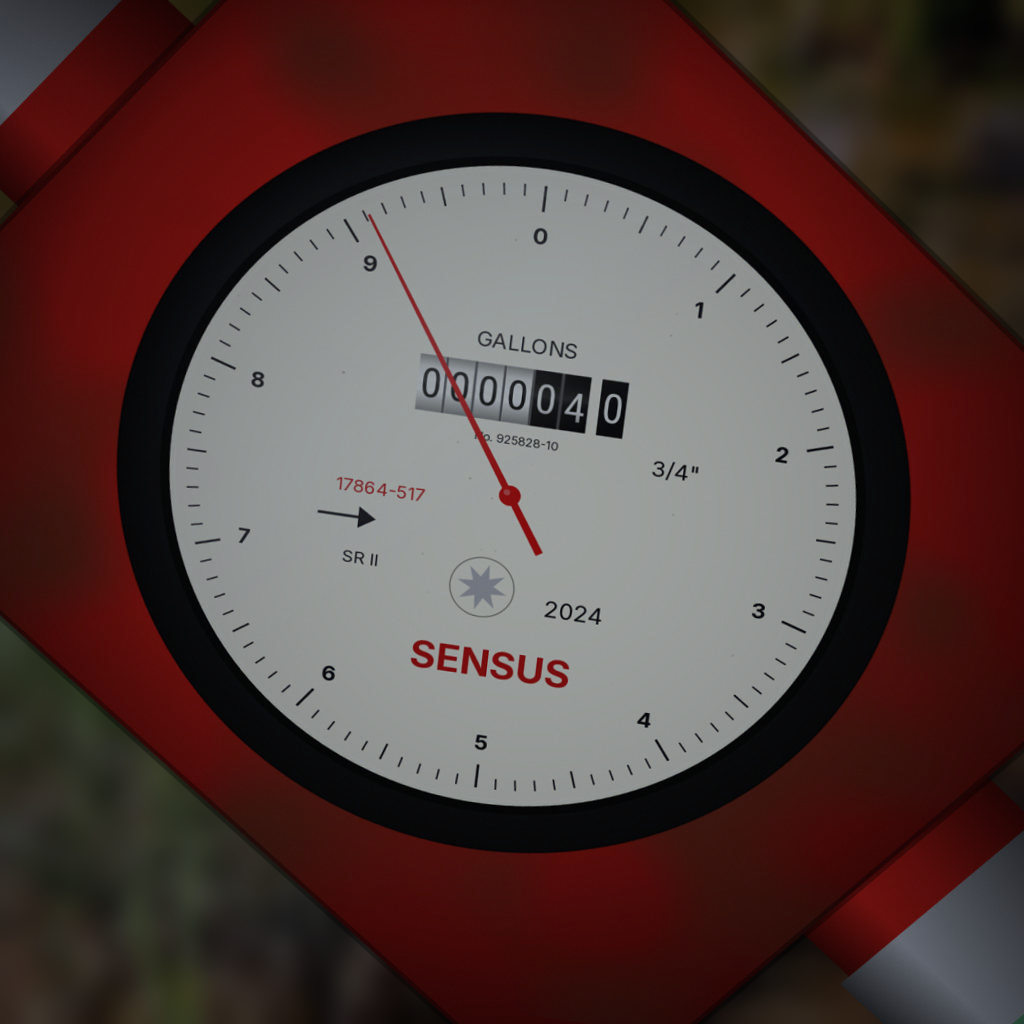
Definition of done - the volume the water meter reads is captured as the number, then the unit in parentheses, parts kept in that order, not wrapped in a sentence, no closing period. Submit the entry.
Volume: 39.1 (gal)
